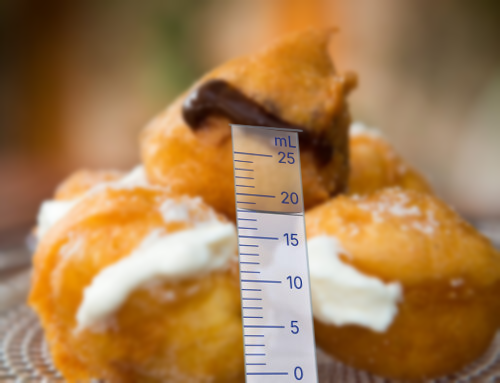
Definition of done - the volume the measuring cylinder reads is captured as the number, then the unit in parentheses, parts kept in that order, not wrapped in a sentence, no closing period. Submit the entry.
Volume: 18 (mL)
